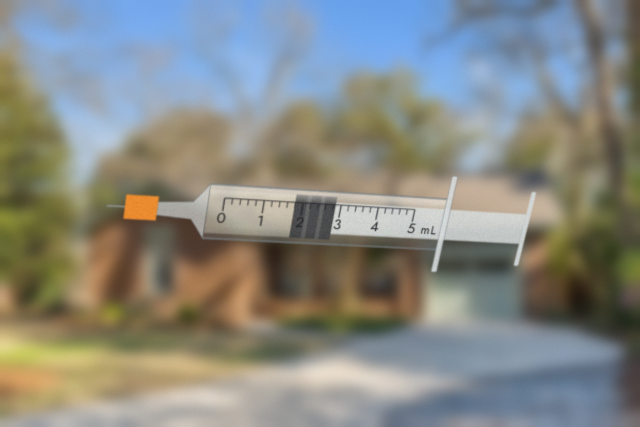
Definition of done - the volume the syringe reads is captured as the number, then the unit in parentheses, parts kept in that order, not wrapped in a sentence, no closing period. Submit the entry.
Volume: 1.8 (mL)
